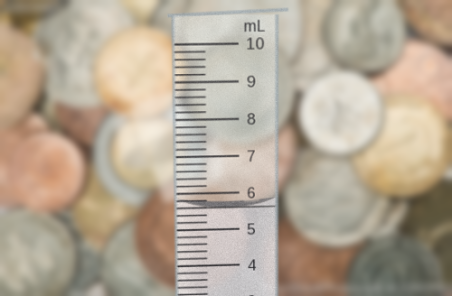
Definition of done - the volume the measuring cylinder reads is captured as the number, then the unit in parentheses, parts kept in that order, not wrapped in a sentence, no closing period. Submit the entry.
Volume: 5.6 (mL)
